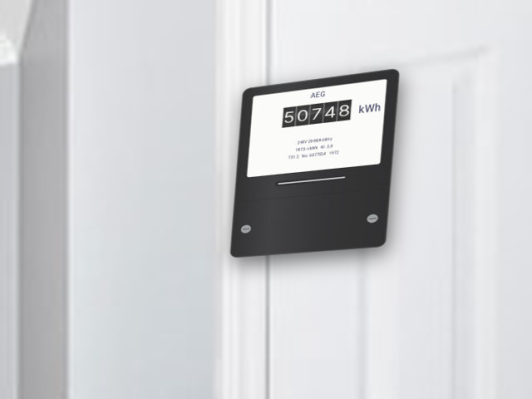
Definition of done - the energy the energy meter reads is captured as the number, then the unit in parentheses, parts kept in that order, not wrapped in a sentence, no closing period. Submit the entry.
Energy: 50748 (kWh)
